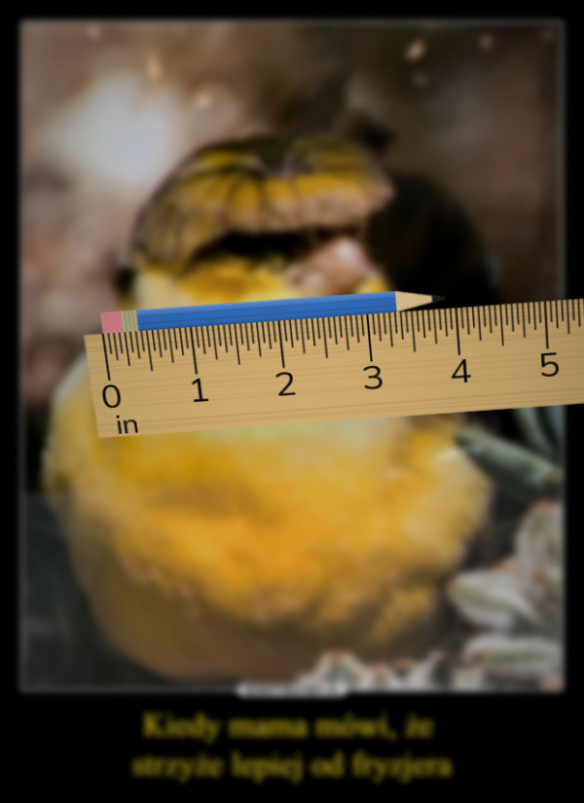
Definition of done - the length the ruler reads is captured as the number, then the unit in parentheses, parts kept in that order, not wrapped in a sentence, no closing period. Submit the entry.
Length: 3.875 (in)
